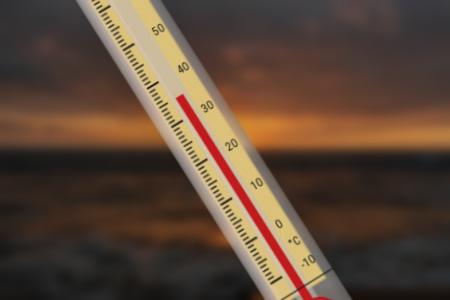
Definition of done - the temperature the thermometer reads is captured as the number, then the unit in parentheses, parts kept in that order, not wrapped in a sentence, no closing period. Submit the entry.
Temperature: 35 (°C)
